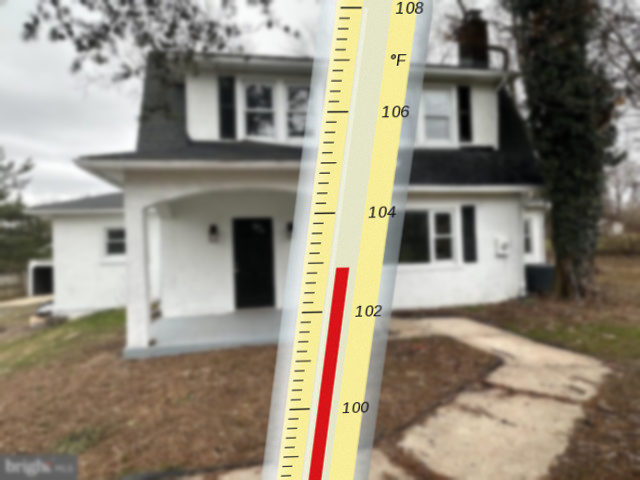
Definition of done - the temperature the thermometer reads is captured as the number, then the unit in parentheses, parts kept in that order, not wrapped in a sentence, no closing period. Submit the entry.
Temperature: 102.9 (°F)
